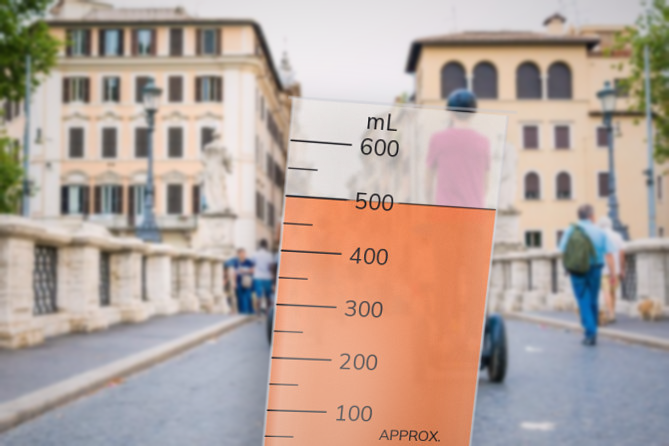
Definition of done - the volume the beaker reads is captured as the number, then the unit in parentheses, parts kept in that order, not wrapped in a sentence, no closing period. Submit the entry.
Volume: 500 (mL)
